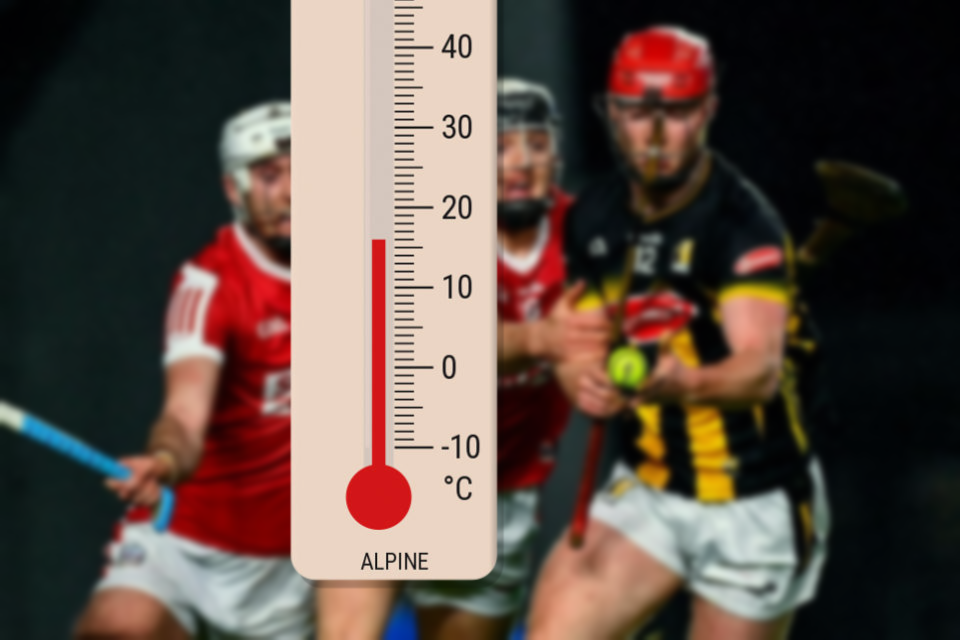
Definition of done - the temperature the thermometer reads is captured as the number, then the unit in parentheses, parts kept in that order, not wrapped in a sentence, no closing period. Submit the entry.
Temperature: 16 (°C)
